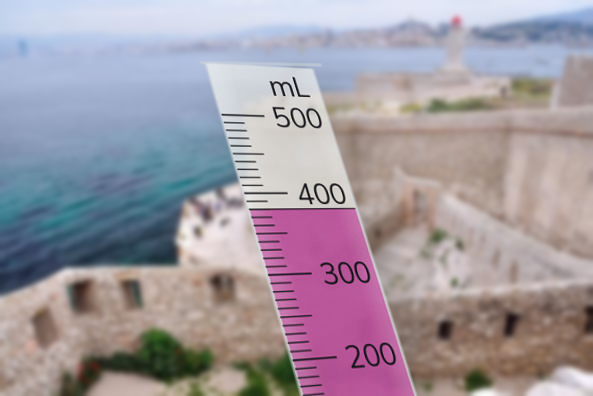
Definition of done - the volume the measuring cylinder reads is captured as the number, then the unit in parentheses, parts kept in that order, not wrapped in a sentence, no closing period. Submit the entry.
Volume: 380 (mL)
